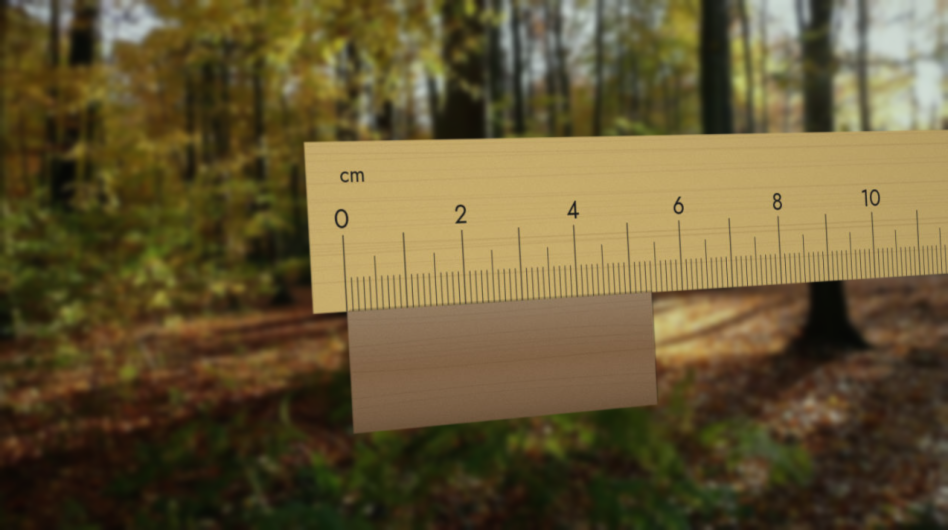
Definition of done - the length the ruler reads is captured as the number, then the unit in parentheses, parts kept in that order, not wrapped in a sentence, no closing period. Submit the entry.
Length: 5.4 (cm)
